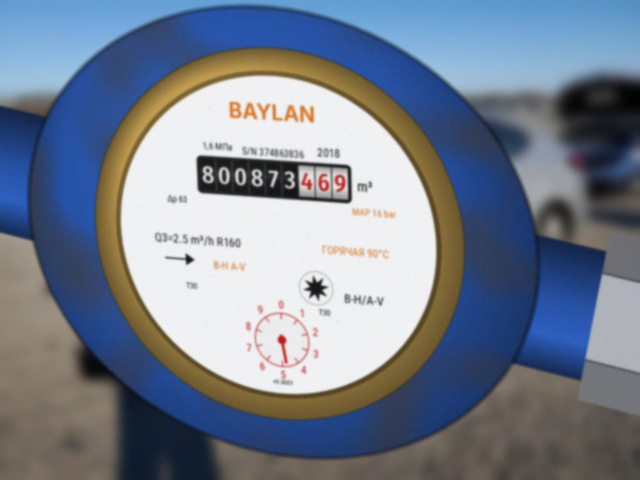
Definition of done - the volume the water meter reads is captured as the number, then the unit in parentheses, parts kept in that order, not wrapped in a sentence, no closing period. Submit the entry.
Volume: 800873.4694 (m³)
